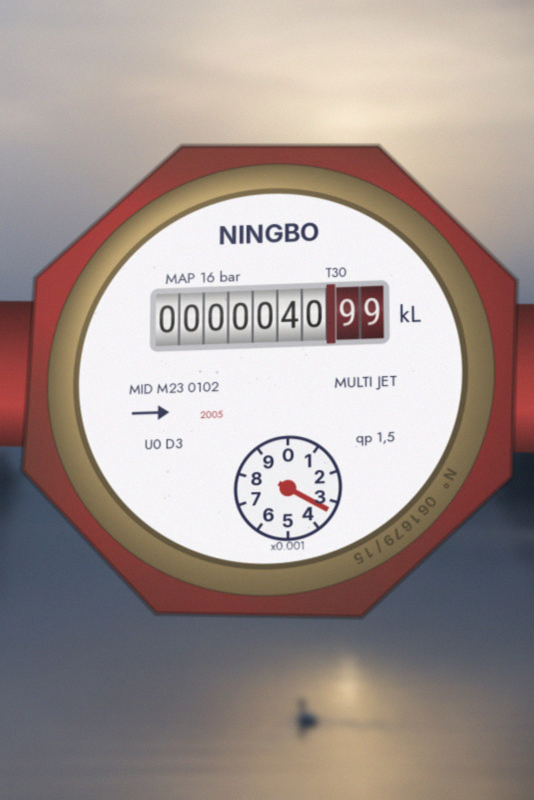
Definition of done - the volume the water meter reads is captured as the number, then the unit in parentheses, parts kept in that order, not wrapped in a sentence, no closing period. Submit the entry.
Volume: 40.993 (kL)
